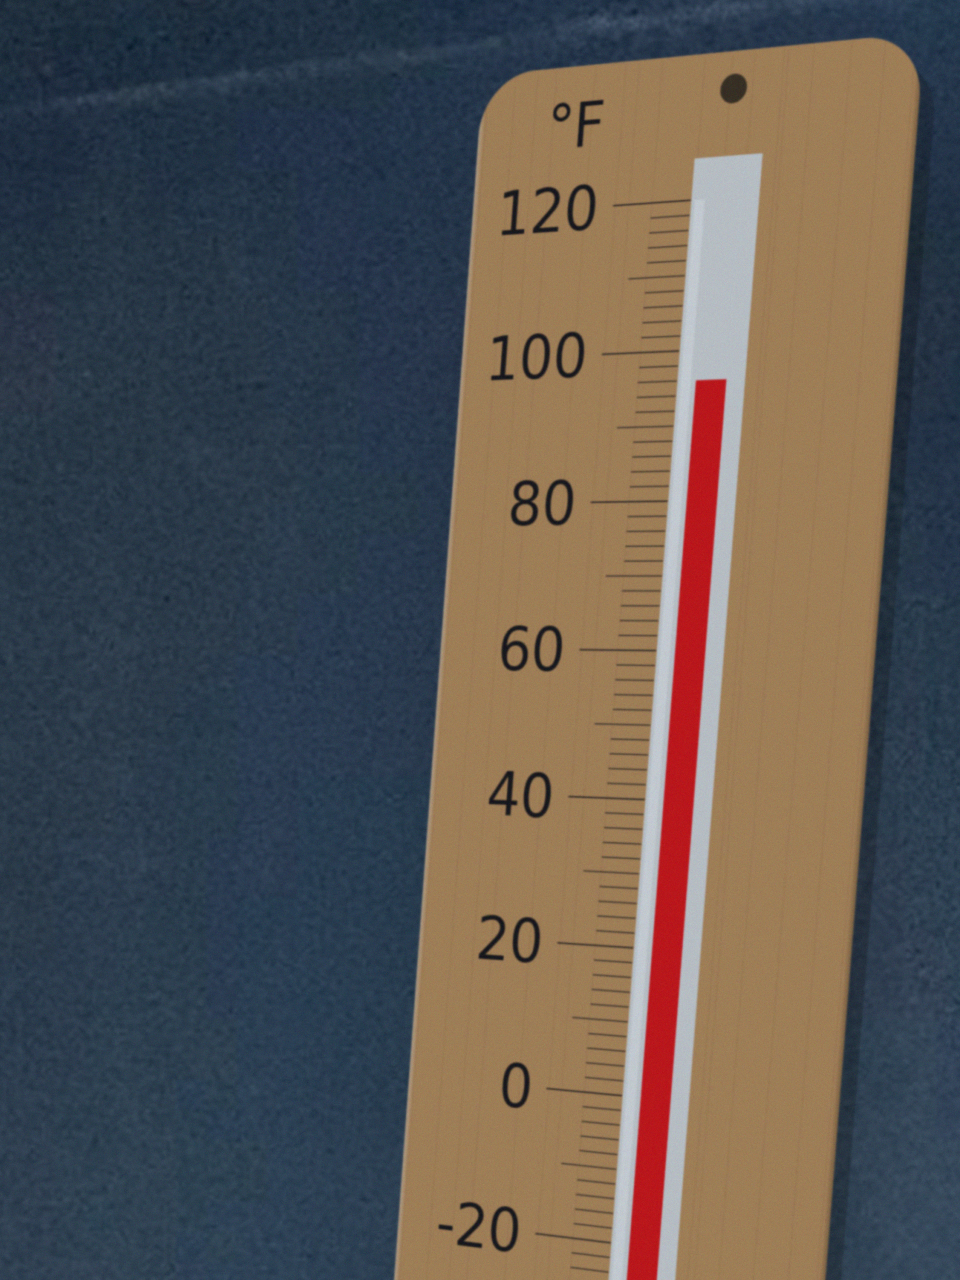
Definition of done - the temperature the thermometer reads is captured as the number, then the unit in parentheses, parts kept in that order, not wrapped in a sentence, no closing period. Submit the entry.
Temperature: 96 (°F)
